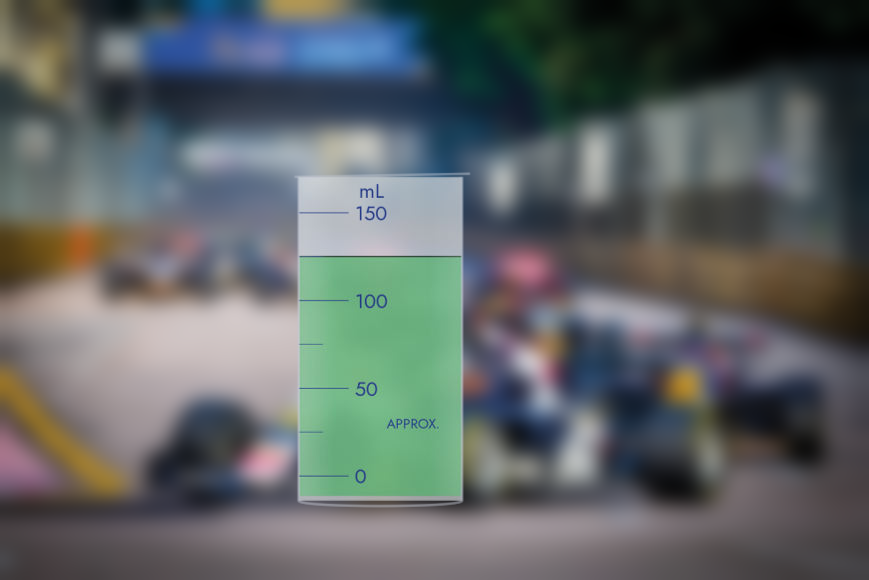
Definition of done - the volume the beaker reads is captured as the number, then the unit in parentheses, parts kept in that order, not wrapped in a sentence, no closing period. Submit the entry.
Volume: 125 (mL)
